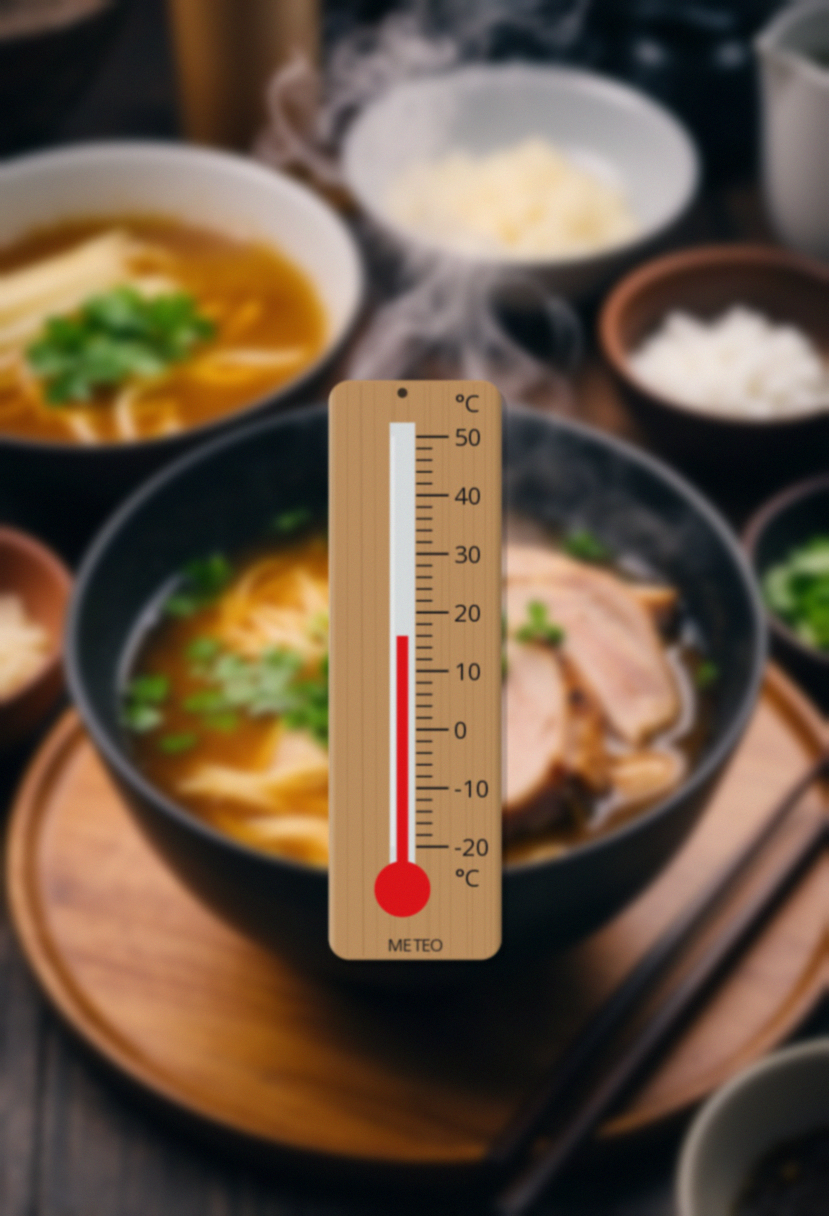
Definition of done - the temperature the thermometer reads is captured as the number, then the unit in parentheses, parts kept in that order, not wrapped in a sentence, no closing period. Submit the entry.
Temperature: 16 (°C)
